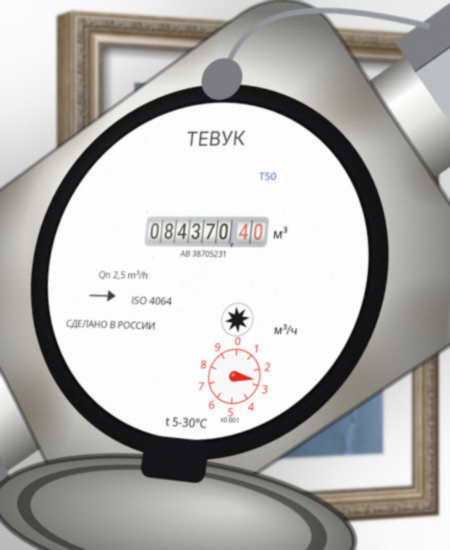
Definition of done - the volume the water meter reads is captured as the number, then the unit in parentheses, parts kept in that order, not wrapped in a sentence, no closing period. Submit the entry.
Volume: 84370.402 (m³)
